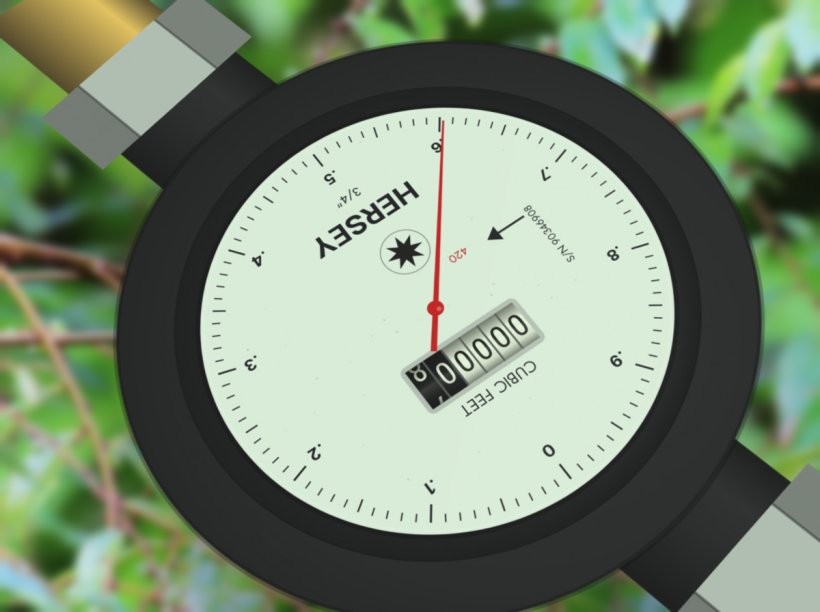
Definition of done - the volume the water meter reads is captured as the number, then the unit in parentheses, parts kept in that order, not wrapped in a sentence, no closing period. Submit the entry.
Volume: 7.60 (ft³)
